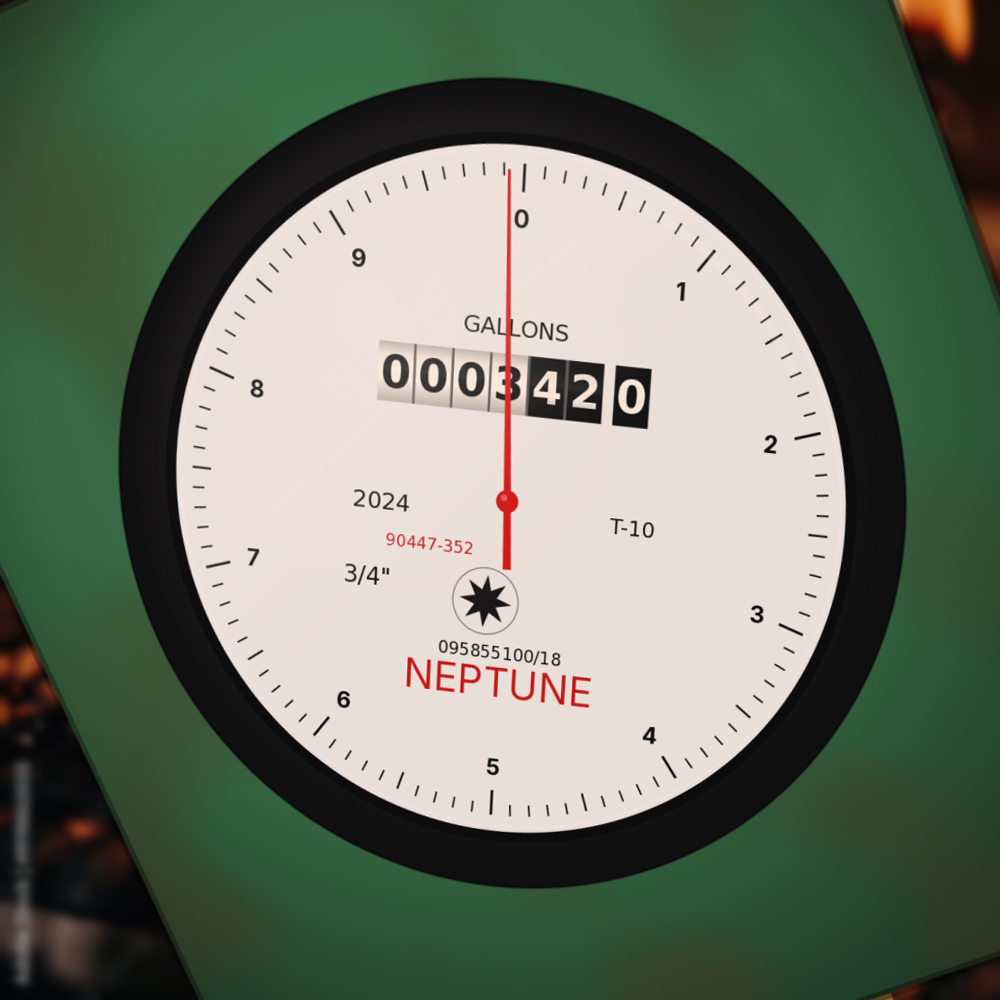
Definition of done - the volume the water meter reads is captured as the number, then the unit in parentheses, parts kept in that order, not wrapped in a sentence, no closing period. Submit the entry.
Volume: 3419.9 (gal)
